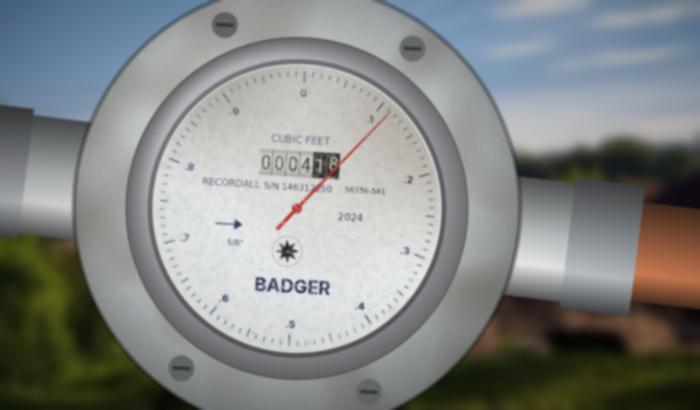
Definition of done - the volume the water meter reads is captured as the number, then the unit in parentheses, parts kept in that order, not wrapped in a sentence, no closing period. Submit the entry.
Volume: 418.11 (ft³)
